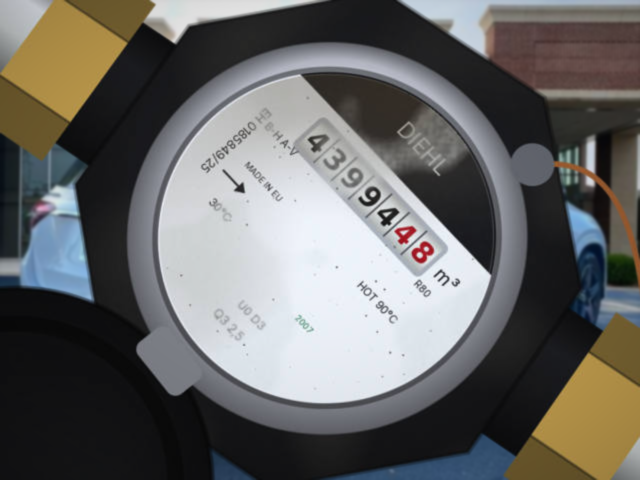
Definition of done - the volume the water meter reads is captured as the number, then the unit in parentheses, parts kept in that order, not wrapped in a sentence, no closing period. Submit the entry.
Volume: 43994.48 (m³)
